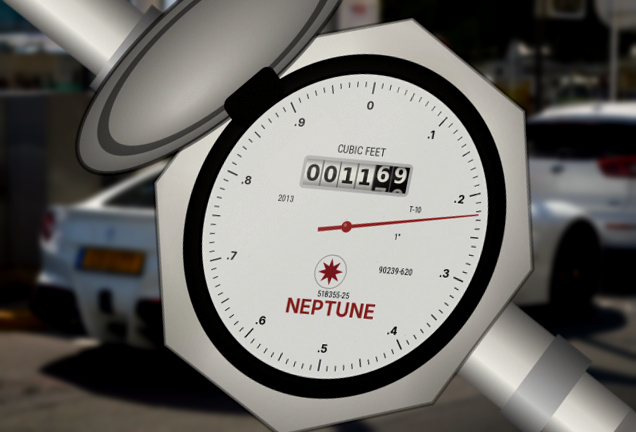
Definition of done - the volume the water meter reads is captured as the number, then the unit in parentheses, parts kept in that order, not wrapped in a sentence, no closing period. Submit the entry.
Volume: 1169.22 (ft³)
